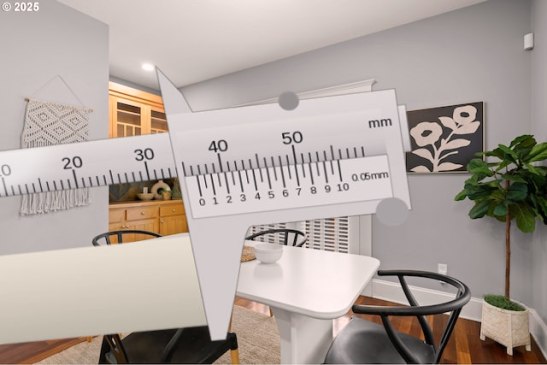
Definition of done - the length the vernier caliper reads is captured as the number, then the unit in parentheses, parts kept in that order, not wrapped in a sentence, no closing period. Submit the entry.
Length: 36.6 (mm)
